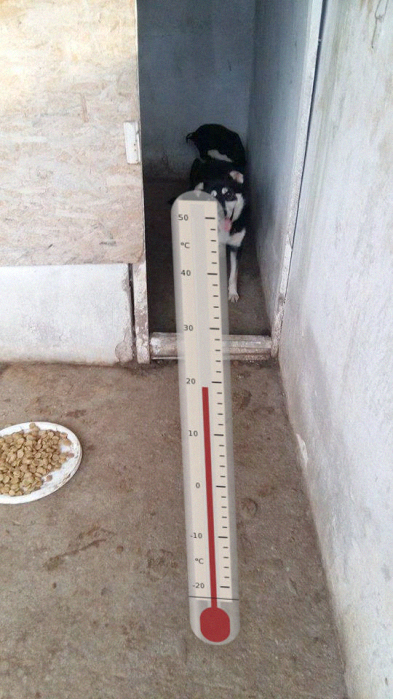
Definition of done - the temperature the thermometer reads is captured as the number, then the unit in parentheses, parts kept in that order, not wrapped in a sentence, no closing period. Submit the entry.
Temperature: 19 (°C)
